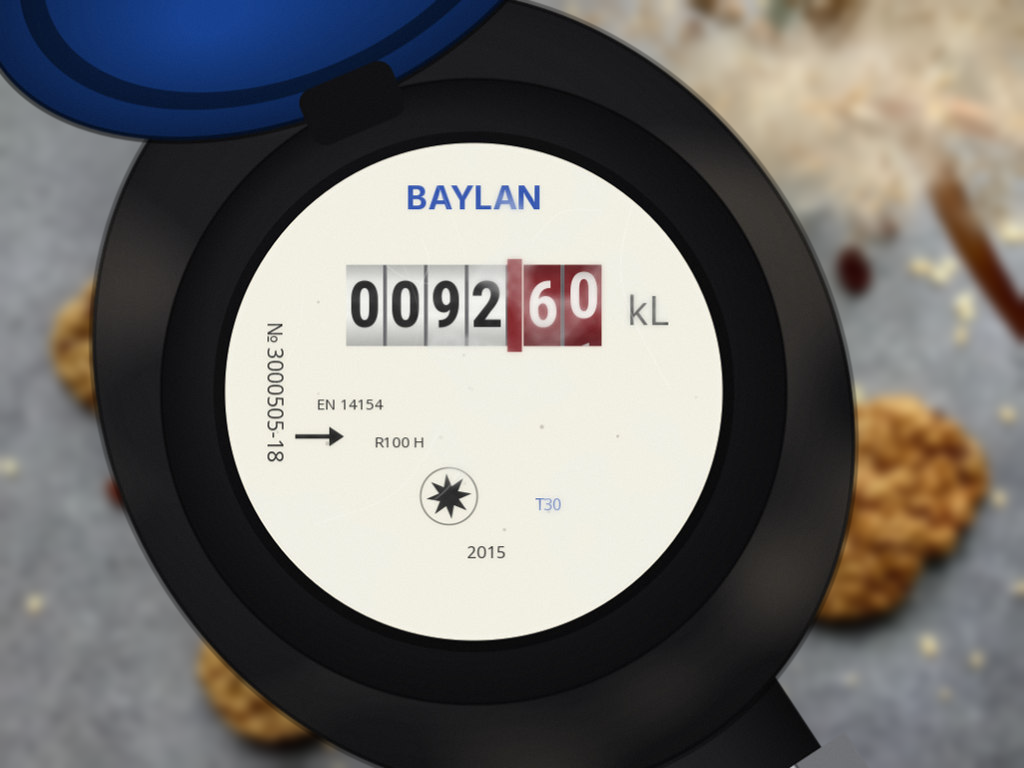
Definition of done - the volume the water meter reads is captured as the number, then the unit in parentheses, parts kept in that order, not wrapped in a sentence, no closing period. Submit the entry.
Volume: 92.60 (kL)
